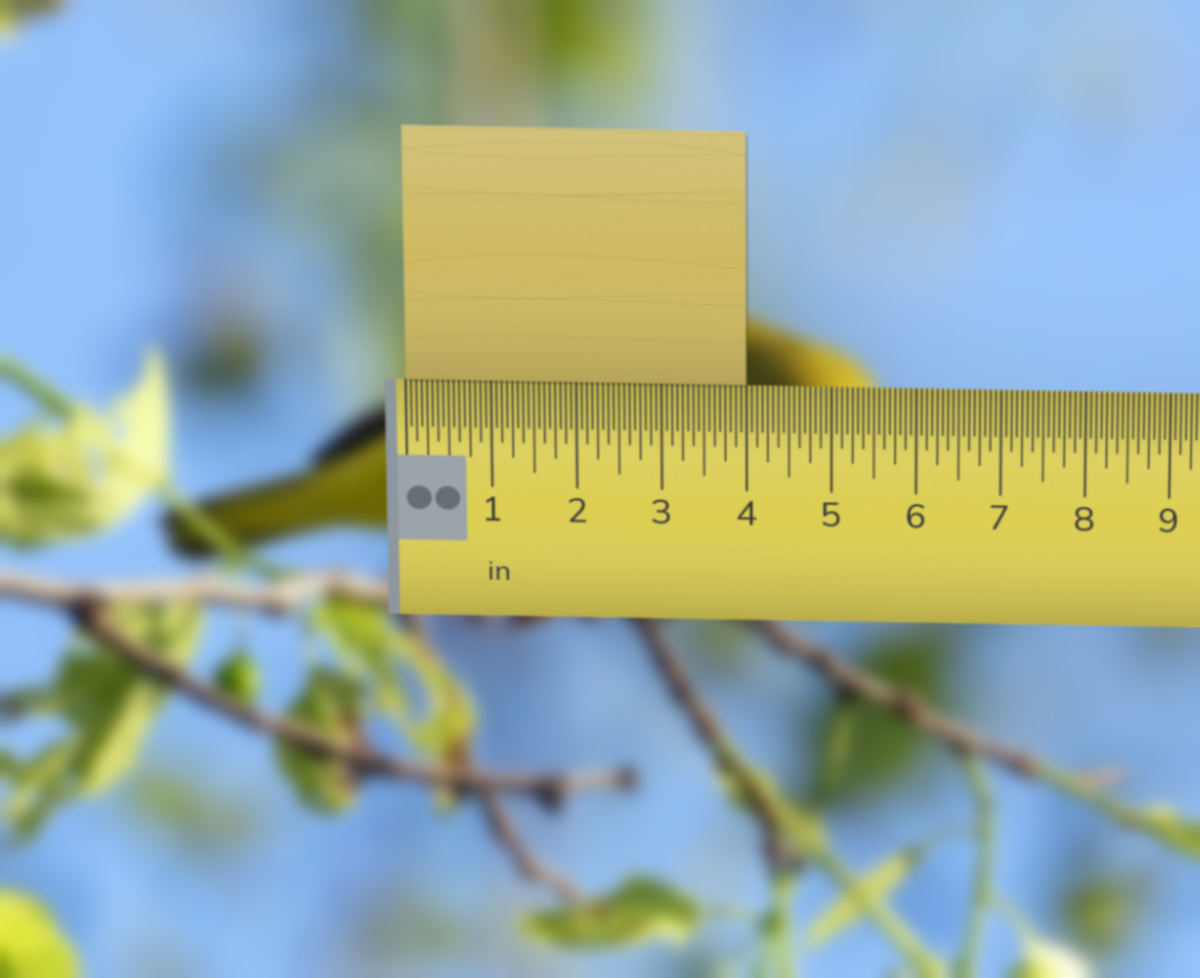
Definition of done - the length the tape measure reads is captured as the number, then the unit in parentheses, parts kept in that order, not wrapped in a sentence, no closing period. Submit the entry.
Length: 4 (in)
